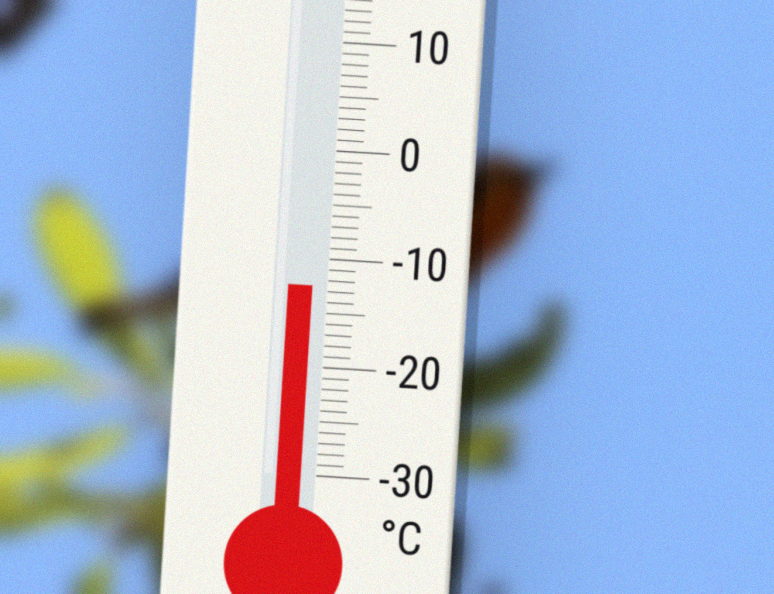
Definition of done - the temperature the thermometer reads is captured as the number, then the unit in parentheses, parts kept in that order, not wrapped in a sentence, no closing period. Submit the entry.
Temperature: -12.5 (°C)
